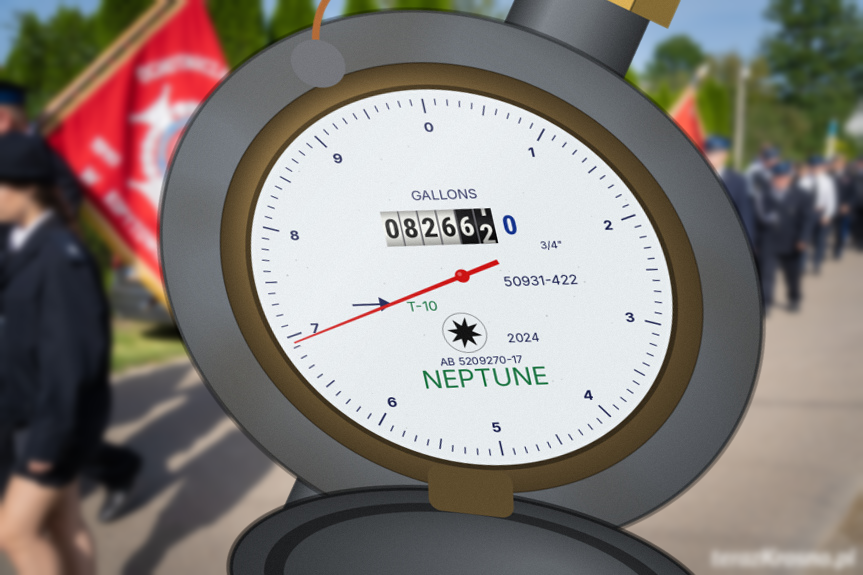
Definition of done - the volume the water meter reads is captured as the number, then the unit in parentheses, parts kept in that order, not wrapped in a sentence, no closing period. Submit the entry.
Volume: 826616.9 (gal)
